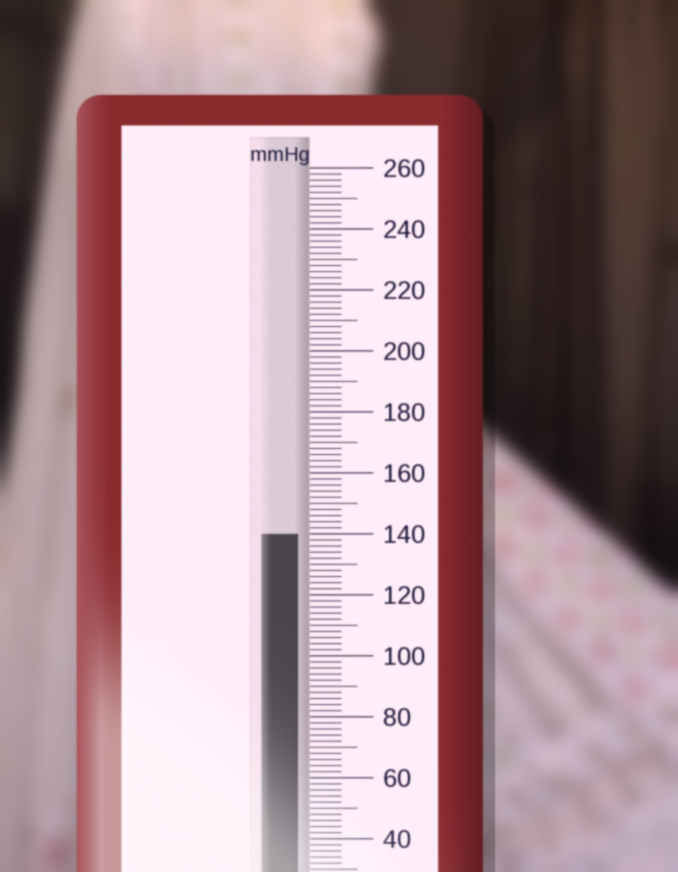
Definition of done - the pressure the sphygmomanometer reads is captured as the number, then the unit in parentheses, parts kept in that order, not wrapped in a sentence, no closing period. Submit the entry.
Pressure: 140 (mmHg)
